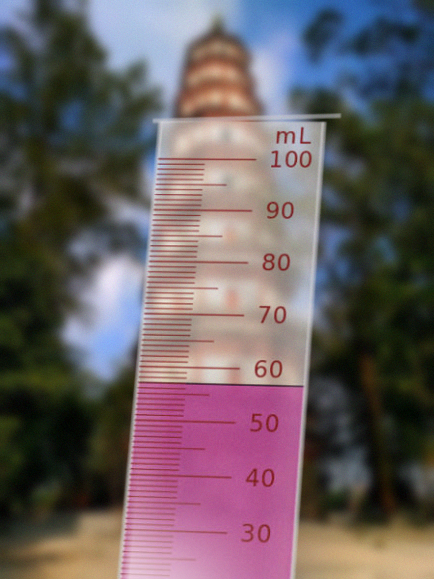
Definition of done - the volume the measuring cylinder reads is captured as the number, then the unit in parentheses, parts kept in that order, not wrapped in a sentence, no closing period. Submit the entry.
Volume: 57 (mL)
